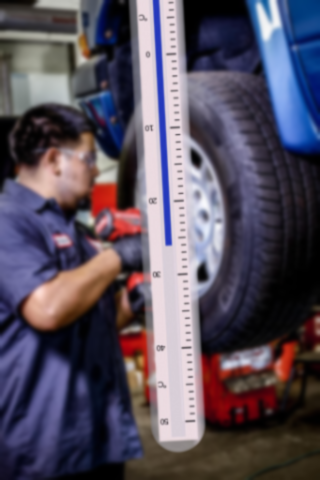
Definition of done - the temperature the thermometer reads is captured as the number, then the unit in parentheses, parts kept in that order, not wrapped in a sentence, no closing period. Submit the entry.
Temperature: 26 (°C)
